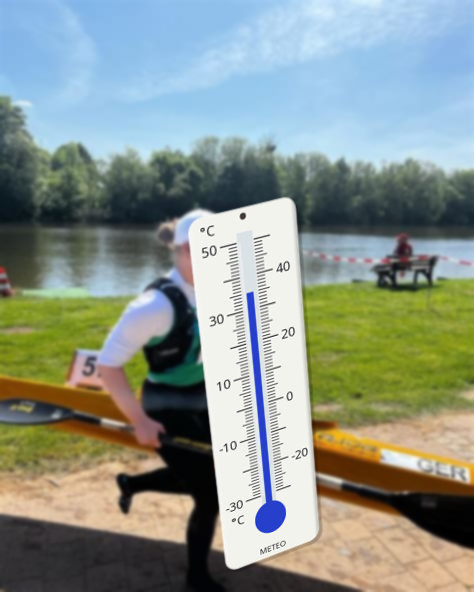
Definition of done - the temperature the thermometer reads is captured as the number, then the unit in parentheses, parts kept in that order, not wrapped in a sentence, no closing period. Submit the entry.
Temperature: 35 (°C)
